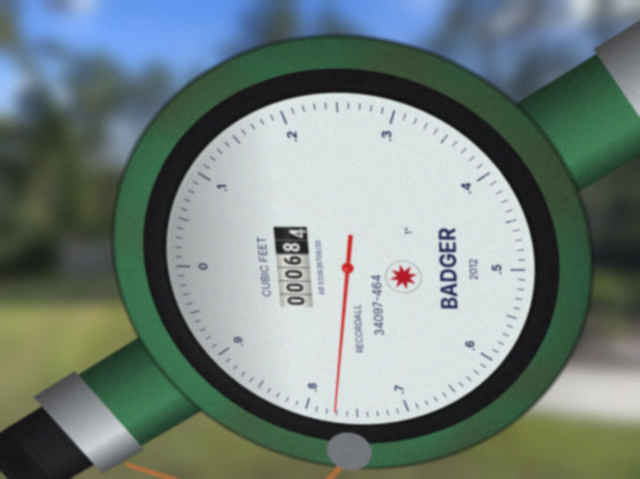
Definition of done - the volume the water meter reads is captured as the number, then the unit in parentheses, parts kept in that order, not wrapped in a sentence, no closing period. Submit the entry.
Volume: 683.77 (ft³)
